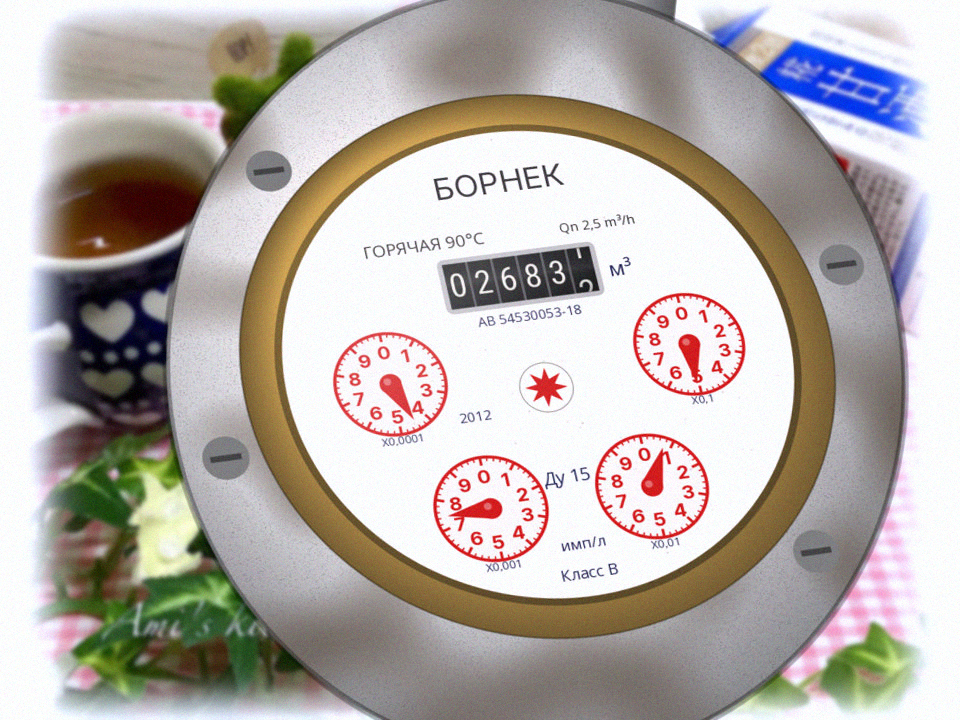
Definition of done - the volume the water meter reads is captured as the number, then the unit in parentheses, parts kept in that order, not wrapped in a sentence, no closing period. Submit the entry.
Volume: 26831.5074 (m³)
